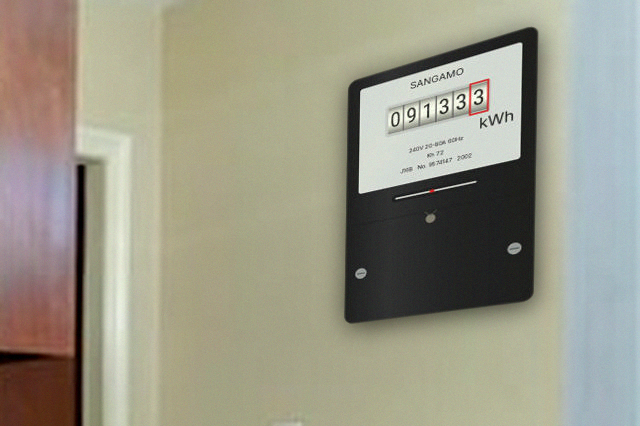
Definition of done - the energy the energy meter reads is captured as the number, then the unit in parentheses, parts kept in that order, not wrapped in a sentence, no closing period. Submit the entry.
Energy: 9133.3 (kWh)
